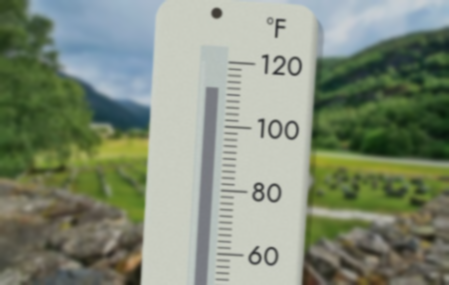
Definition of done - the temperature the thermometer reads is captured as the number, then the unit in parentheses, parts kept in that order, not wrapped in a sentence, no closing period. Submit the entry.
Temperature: 112 (°F)
